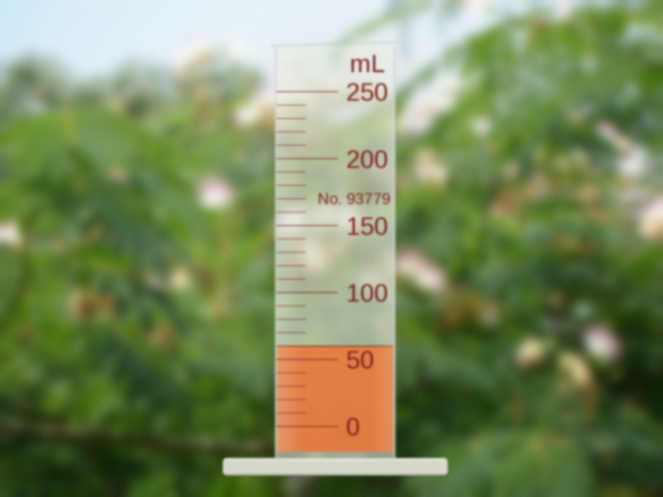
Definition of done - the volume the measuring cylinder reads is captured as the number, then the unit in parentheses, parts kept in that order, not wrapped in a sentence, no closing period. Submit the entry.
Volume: 60 (mL)
